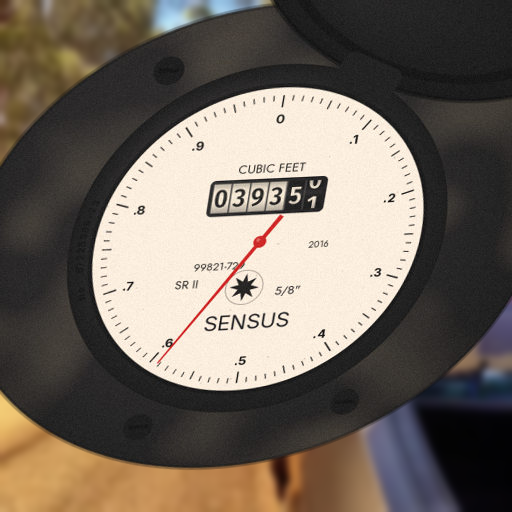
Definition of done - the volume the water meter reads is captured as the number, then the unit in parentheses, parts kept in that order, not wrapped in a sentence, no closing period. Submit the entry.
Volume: 39350.59 (ft³)
